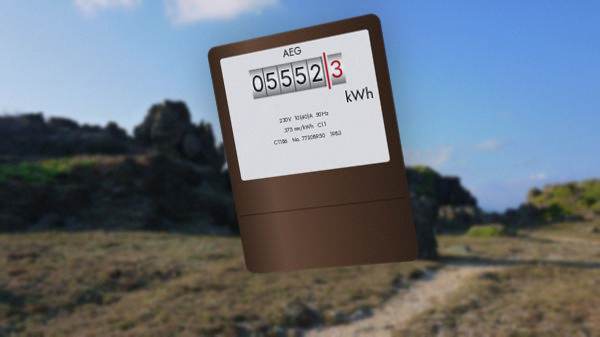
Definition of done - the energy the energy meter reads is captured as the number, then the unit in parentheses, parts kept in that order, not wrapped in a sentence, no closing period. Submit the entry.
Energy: 5552.3 (kWh)
